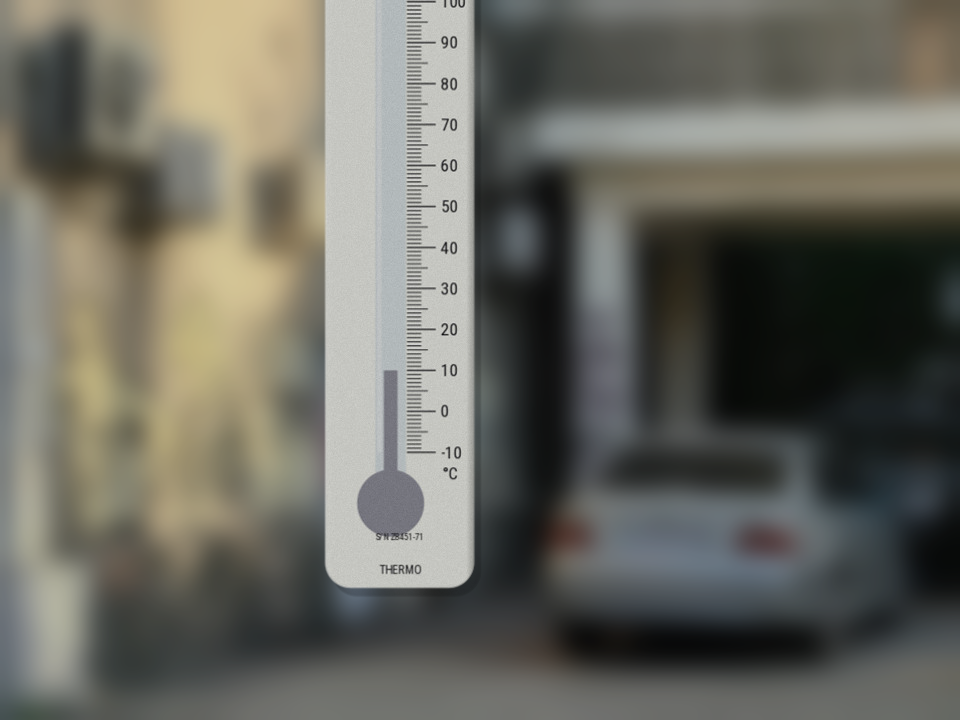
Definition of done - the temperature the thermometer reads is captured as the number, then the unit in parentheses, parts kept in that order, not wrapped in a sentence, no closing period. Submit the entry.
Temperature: 10 (°C)
